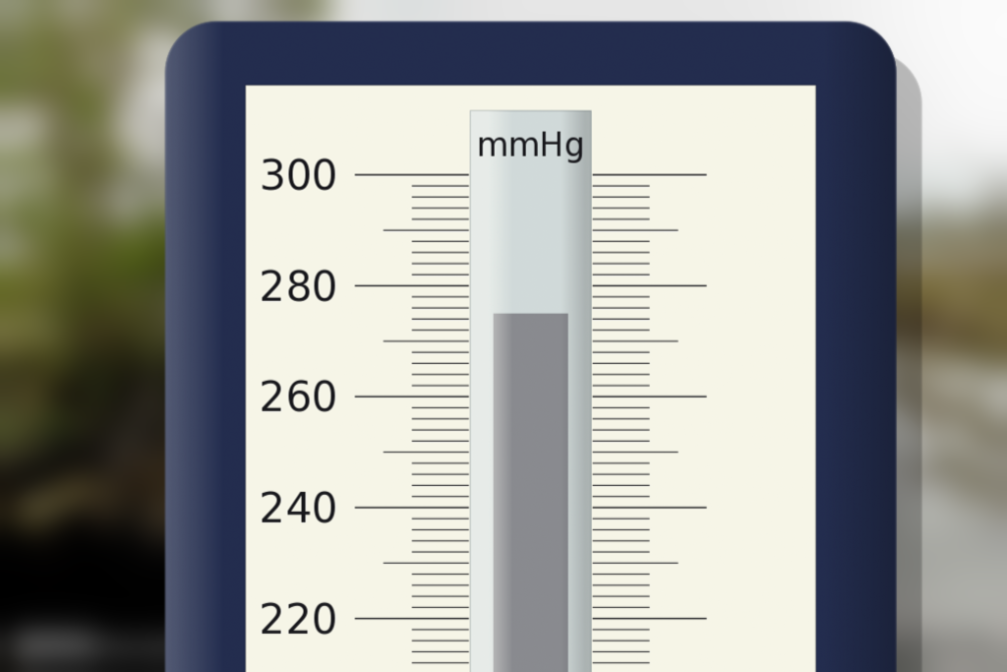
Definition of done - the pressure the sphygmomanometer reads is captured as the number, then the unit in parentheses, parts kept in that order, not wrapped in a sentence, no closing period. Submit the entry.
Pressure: 275 (mmHg)
